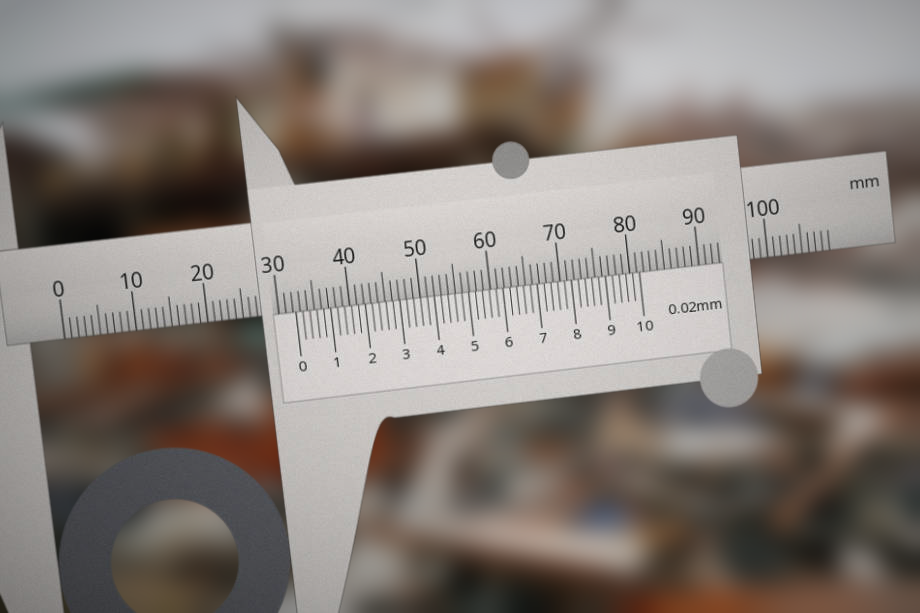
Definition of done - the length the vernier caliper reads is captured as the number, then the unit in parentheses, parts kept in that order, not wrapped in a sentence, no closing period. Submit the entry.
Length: 32.4 (mm)
